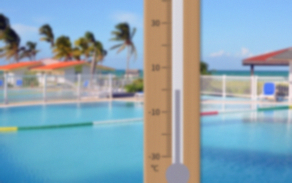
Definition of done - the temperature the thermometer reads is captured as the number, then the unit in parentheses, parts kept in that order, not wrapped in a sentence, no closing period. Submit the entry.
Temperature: 0 (°C)
